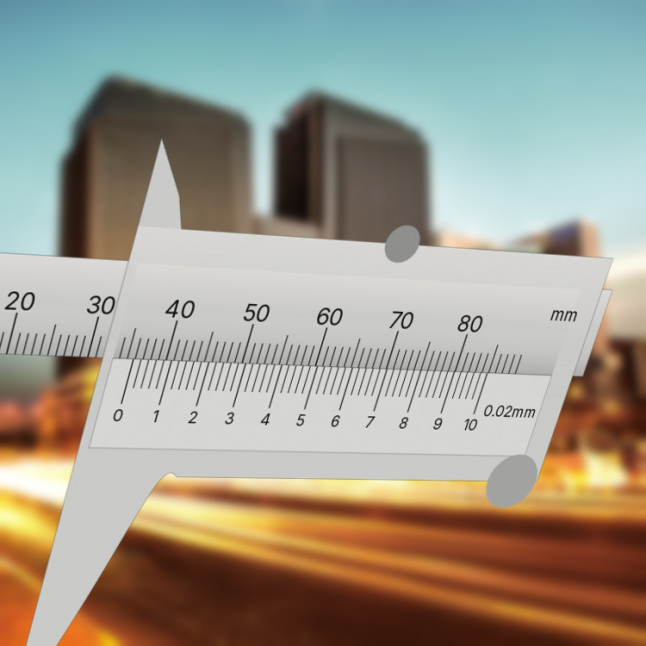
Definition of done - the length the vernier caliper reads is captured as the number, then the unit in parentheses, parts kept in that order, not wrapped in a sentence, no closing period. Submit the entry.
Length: 35.8 (mm)
